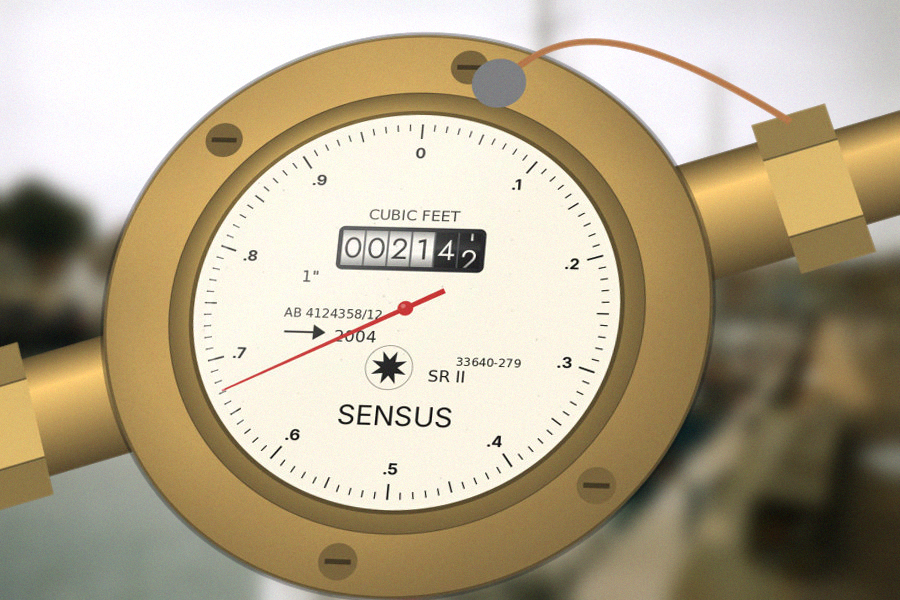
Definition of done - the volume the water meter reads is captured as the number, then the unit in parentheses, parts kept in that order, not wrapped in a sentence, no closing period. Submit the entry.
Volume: 2141.67 (ft³)
